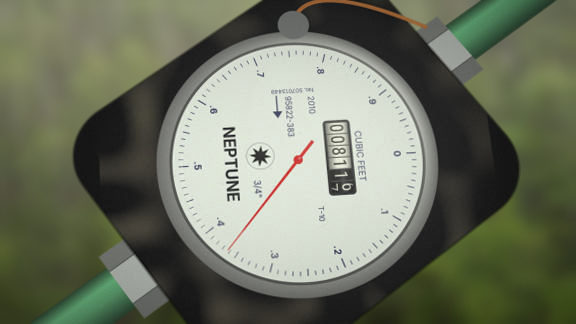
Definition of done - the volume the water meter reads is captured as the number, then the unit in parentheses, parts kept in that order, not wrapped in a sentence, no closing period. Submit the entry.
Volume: 8116.36 (ft³)
